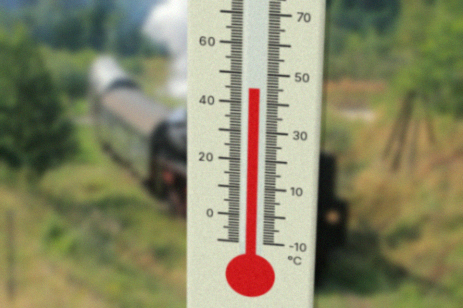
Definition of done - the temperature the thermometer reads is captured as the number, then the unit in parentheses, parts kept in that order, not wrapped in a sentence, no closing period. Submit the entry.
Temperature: 45 (°C)
